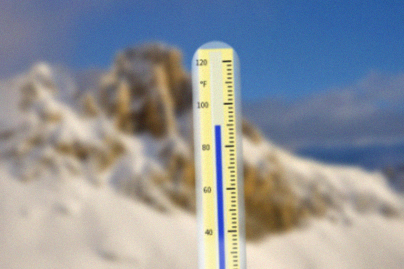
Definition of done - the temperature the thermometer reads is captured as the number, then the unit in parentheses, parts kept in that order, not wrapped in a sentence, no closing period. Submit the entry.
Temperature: 90 (°F)
